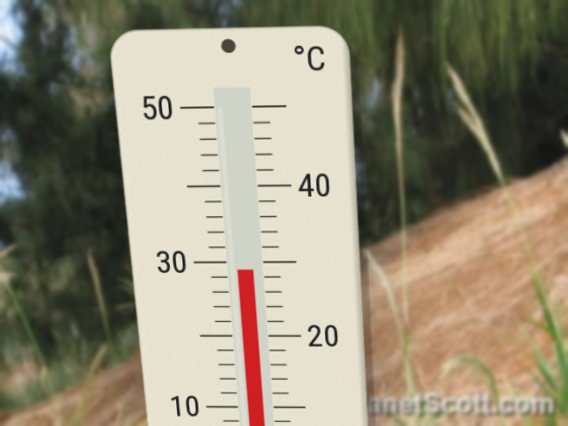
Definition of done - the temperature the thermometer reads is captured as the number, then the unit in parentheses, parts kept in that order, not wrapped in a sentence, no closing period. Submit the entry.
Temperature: 29 (°C)
